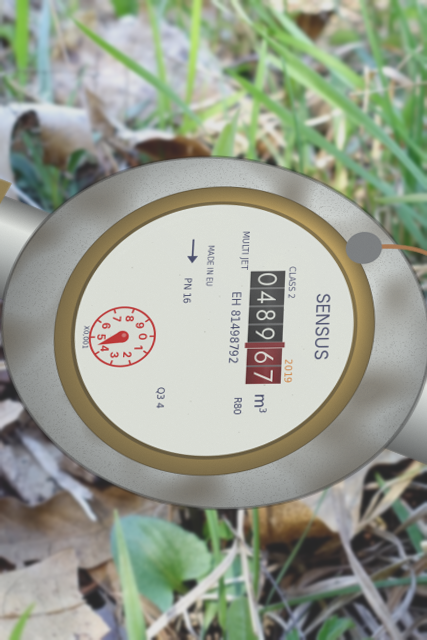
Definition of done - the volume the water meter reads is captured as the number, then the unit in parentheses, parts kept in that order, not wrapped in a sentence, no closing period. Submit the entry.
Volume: 489.674 (m³)
